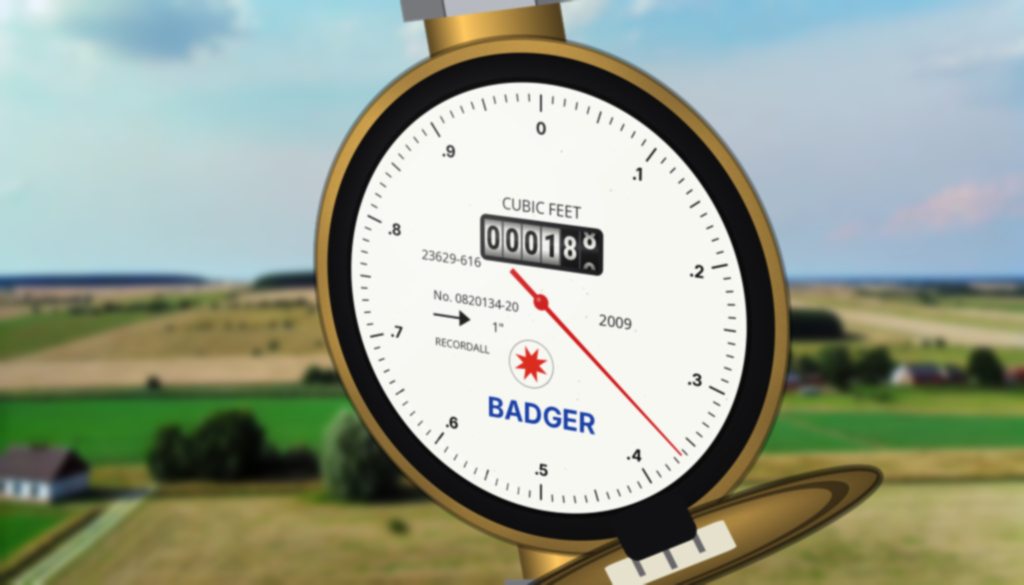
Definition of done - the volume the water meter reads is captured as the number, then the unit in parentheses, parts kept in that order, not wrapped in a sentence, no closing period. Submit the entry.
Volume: 188.36 (ft³)
